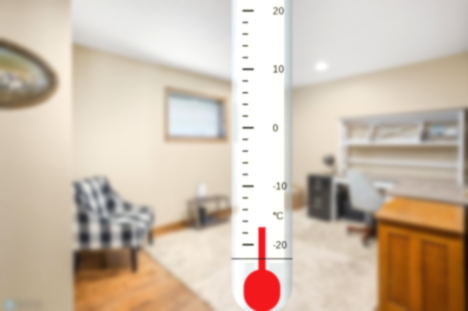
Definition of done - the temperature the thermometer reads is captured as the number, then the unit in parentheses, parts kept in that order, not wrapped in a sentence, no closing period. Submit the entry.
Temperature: -17 (°C)
